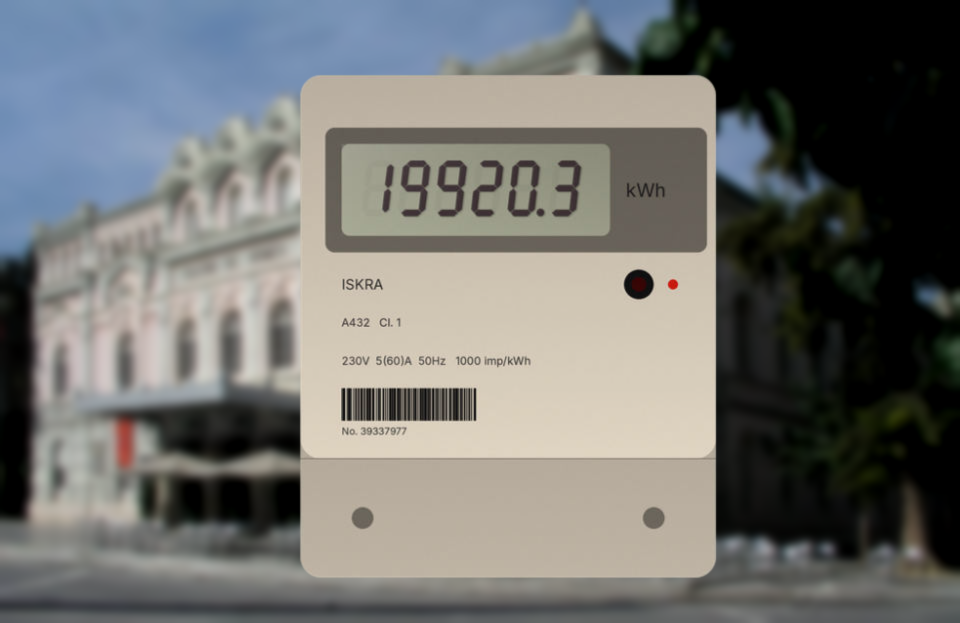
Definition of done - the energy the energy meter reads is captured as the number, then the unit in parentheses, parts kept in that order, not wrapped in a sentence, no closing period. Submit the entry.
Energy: 19920.3 (kWh)
